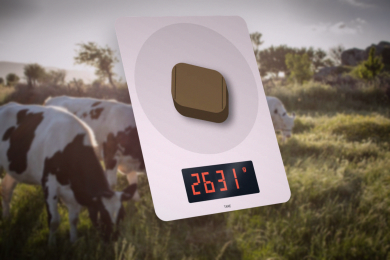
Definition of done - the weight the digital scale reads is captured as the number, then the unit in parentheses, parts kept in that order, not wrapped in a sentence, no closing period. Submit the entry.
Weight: 2631 (g)
